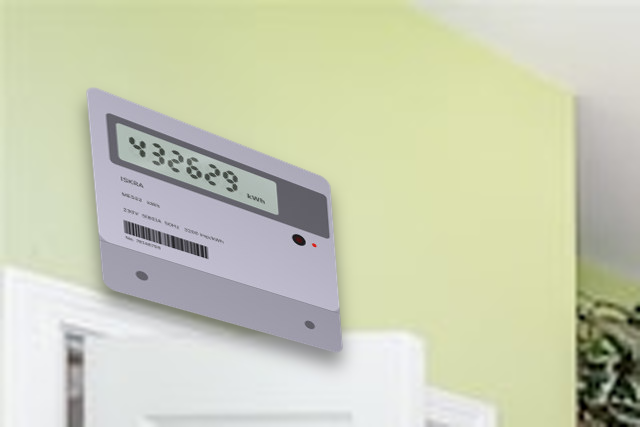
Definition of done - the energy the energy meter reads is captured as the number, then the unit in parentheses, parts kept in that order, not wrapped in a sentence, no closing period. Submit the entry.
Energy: 432629 (kWh)
